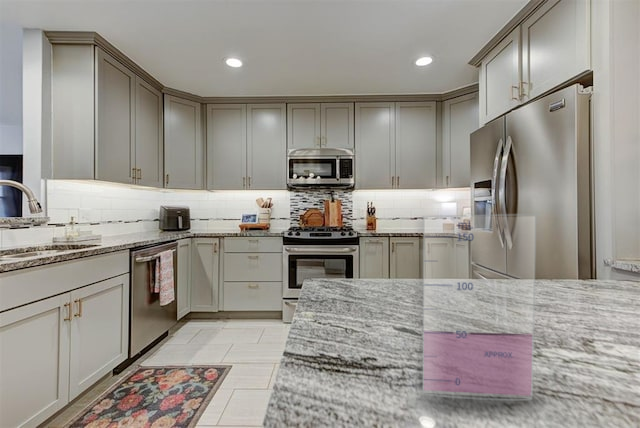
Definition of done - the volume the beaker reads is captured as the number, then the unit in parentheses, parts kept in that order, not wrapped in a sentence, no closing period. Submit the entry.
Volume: 50 (mL)
